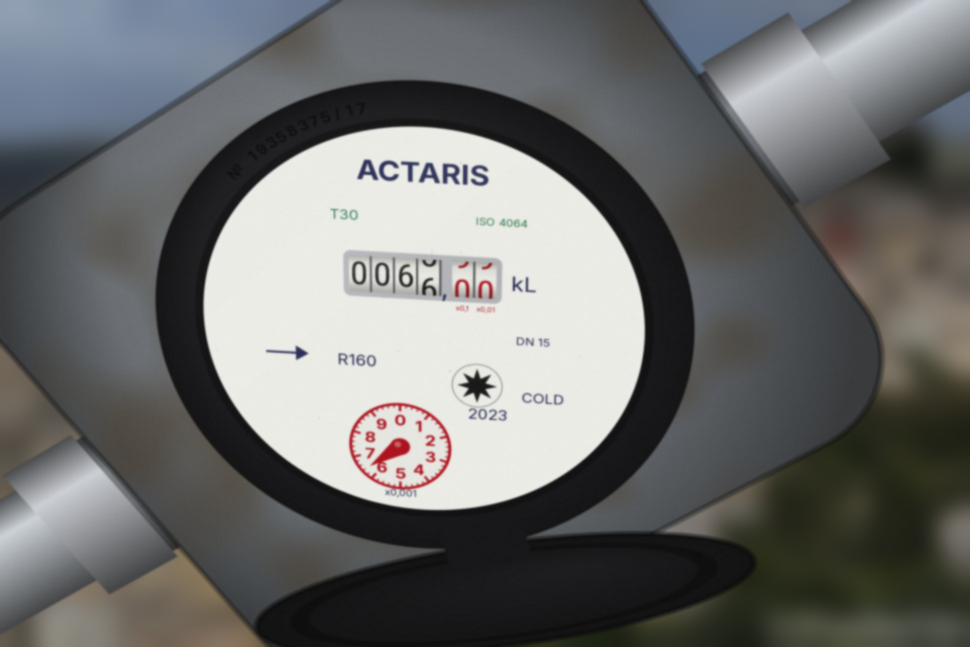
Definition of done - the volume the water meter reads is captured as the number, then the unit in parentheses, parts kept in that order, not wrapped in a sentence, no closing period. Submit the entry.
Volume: 65.996 (kL)
